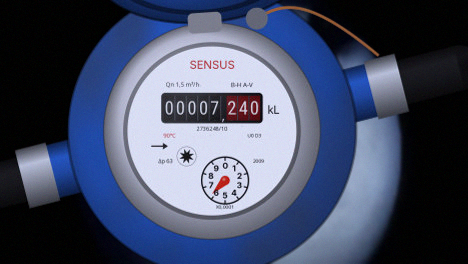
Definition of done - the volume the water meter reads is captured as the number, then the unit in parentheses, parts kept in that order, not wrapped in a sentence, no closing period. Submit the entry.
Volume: 7.2406 (kL)
